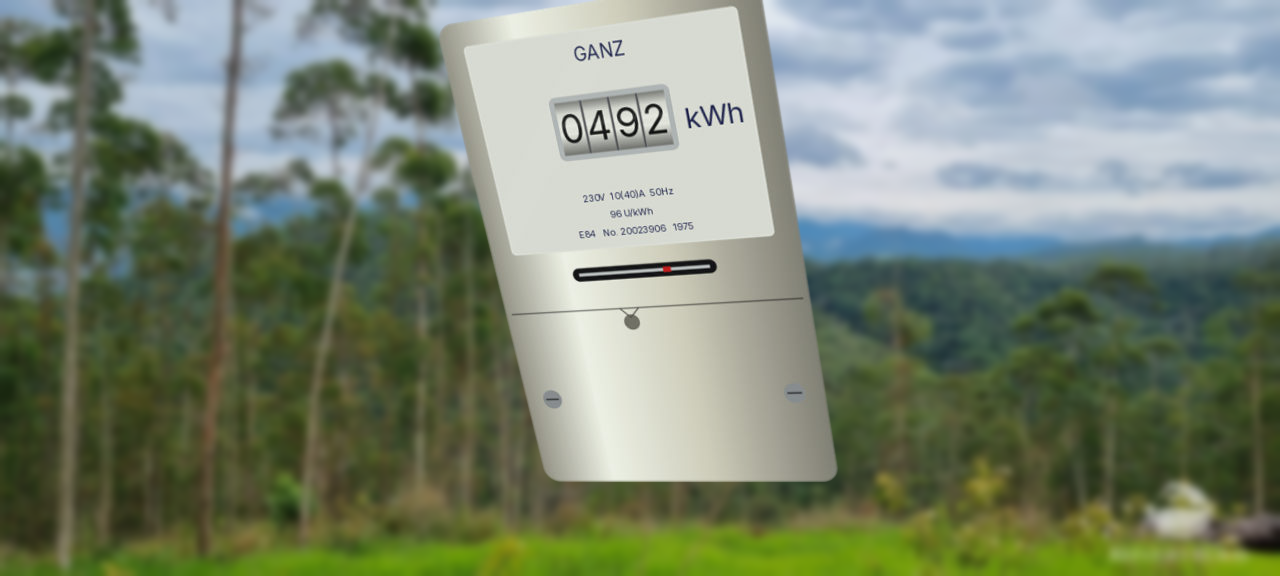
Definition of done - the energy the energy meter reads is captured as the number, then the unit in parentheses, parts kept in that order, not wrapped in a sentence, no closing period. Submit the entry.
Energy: 492 (kWh)
